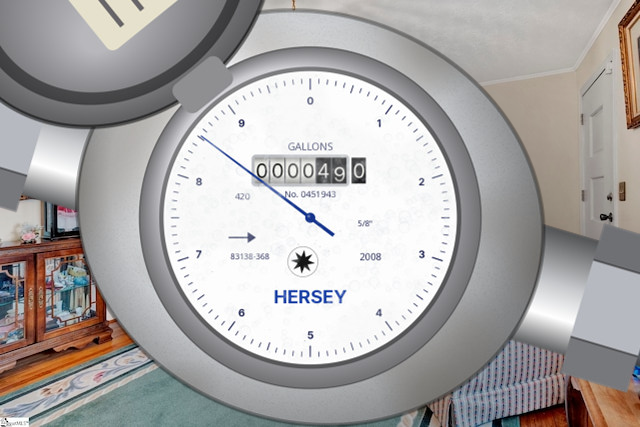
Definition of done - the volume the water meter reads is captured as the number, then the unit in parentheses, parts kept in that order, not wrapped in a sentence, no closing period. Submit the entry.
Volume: 488.5 (gal)
